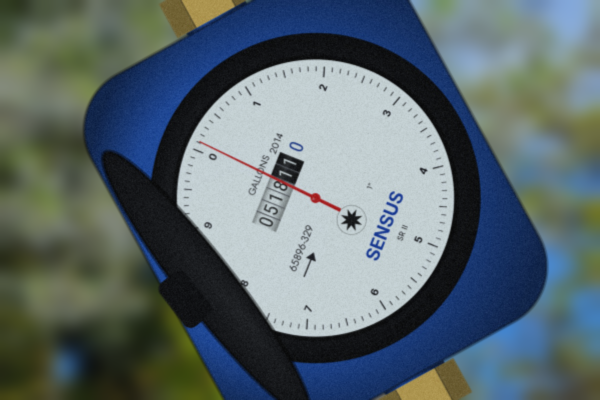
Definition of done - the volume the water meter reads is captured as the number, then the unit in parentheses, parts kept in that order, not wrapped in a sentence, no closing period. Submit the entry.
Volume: 518110.1 (gal)
